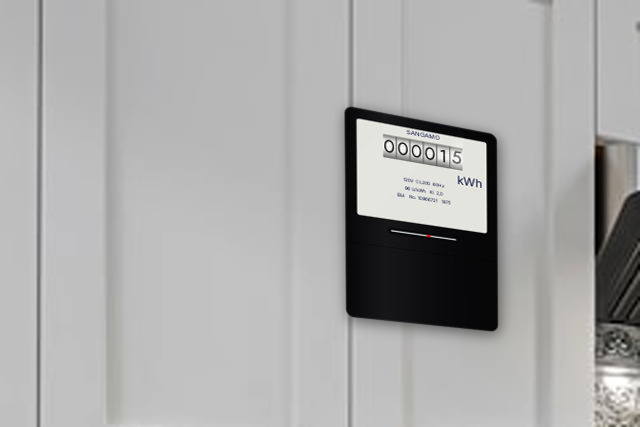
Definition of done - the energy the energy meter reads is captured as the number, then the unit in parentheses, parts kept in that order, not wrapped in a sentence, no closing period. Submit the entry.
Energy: 15 (kWh)
